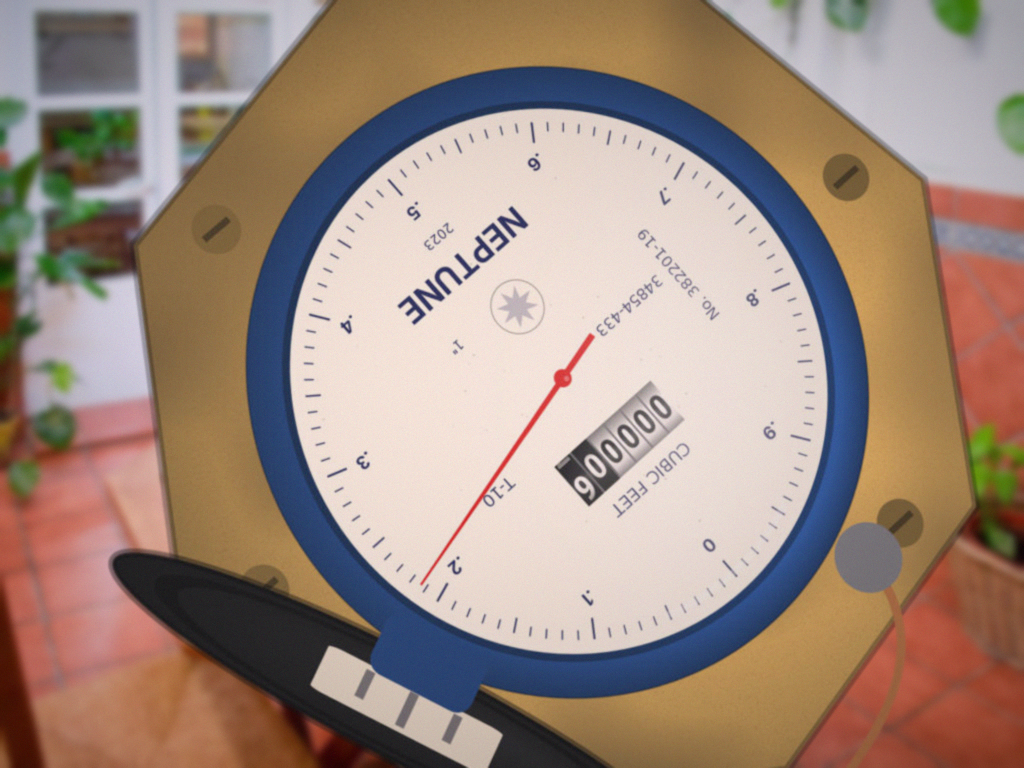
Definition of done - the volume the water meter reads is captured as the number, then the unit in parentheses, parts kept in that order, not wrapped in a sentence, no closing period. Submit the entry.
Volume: 6.21 (ft³)
